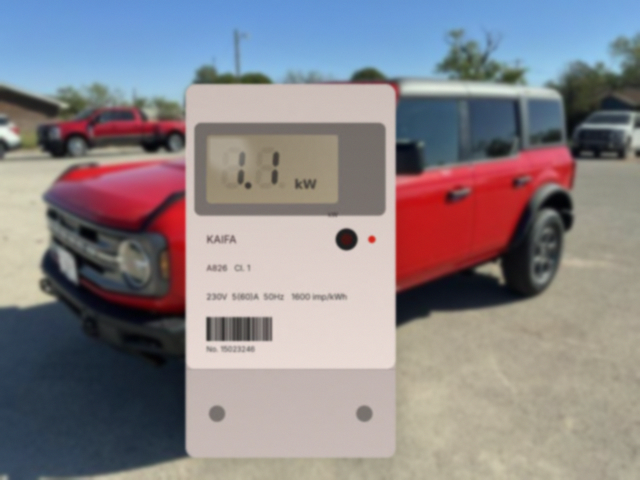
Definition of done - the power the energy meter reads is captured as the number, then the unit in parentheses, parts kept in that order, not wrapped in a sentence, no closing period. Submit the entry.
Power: 1.1 (kW)
